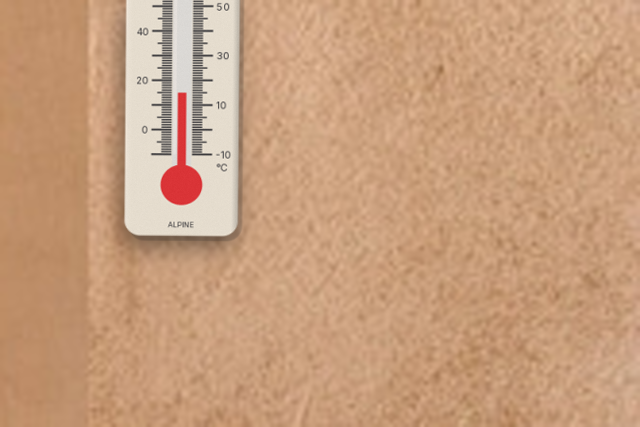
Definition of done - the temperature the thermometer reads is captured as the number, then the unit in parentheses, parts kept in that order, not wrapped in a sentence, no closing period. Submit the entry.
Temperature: 15 (°C)
